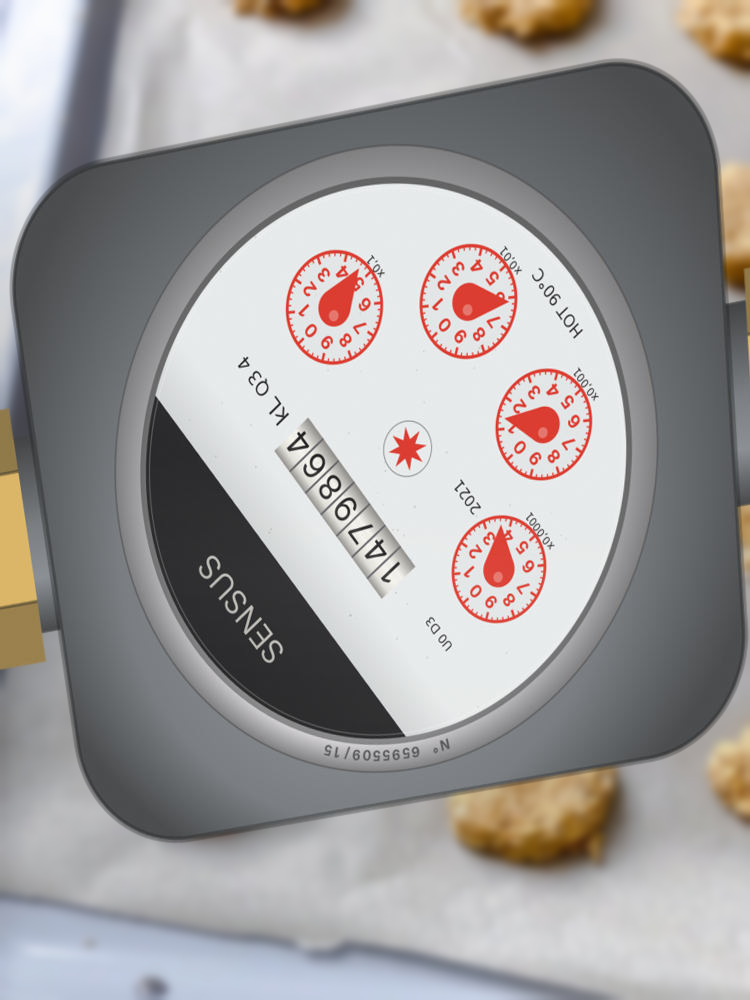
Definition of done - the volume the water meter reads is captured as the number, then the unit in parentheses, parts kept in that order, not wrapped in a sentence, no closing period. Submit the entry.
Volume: 1479864.4613 (kL)
